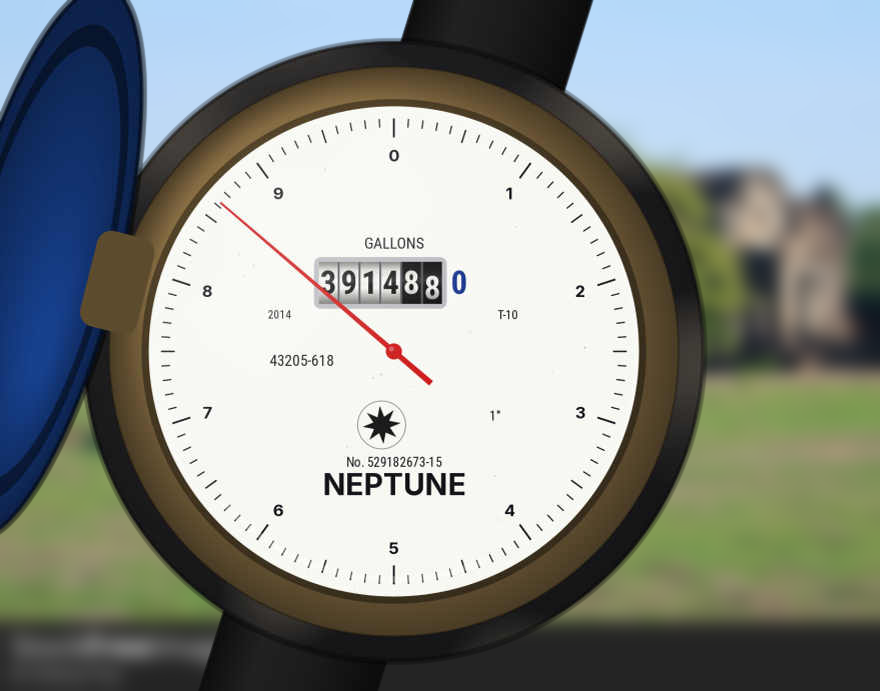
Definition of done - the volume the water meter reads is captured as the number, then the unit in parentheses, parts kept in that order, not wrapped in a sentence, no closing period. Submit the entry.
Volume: 3914878.6 (gal)
